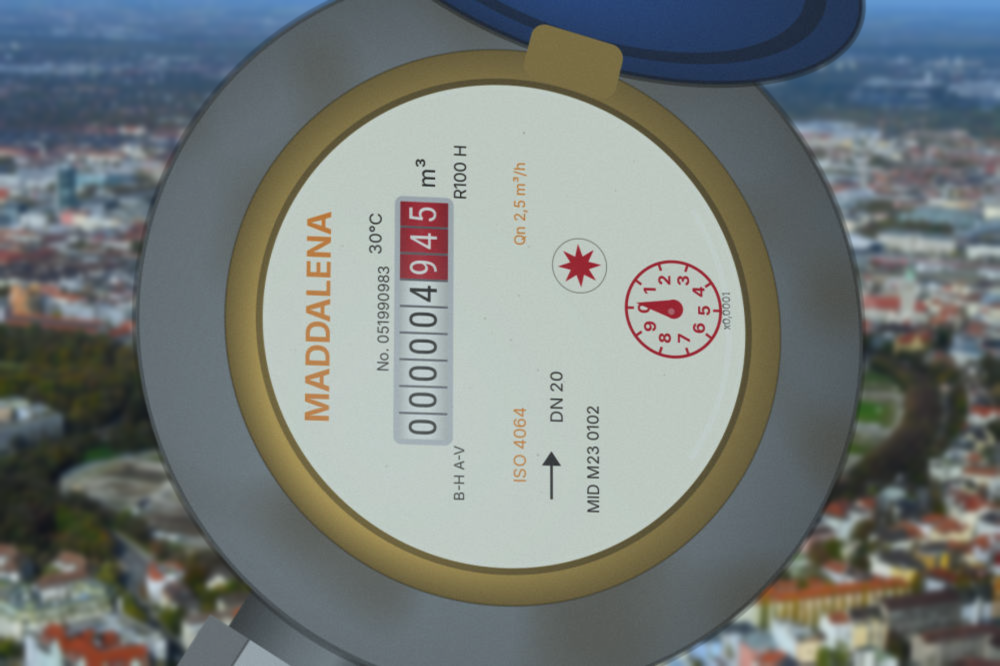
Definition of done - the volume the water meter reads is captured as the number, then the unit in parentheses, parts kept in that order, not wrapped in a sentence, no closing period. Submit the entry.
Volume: 4.9450 (m³)
